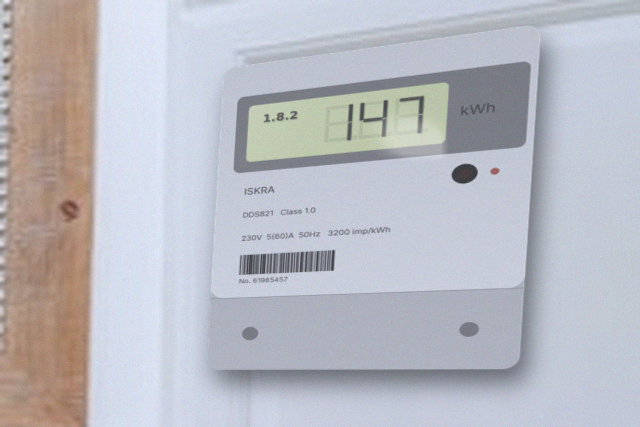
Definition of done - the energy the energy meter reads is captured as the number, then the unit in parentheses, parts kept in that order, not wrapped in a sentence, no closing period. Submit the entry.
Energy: 147 (kWh)
